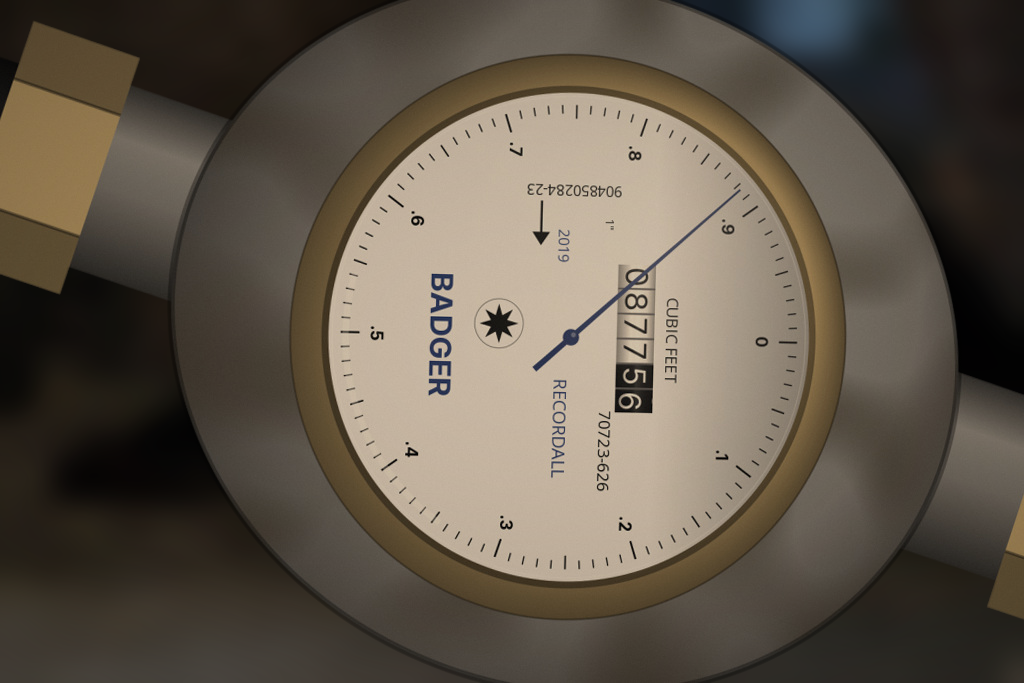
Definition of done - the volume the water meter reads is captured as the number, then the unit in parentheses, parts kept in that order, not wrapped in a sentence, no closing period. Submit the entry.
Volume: 87755.88 (ft³)
